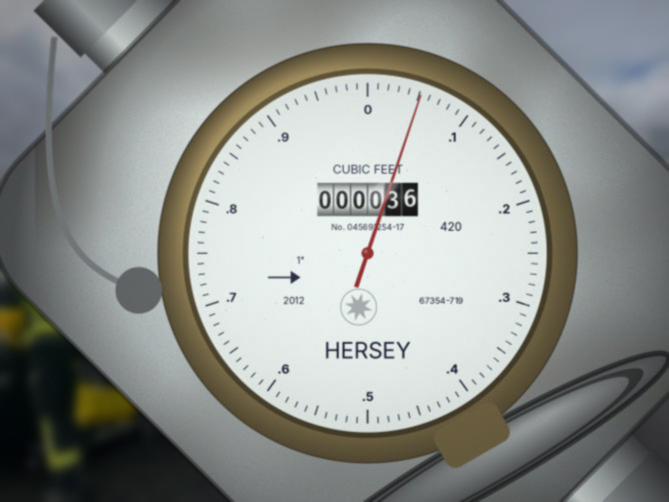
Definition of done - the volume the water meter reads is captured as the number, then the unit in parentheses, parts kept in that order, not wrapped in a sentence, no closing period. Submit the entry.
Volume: 36.05 (ft³)
